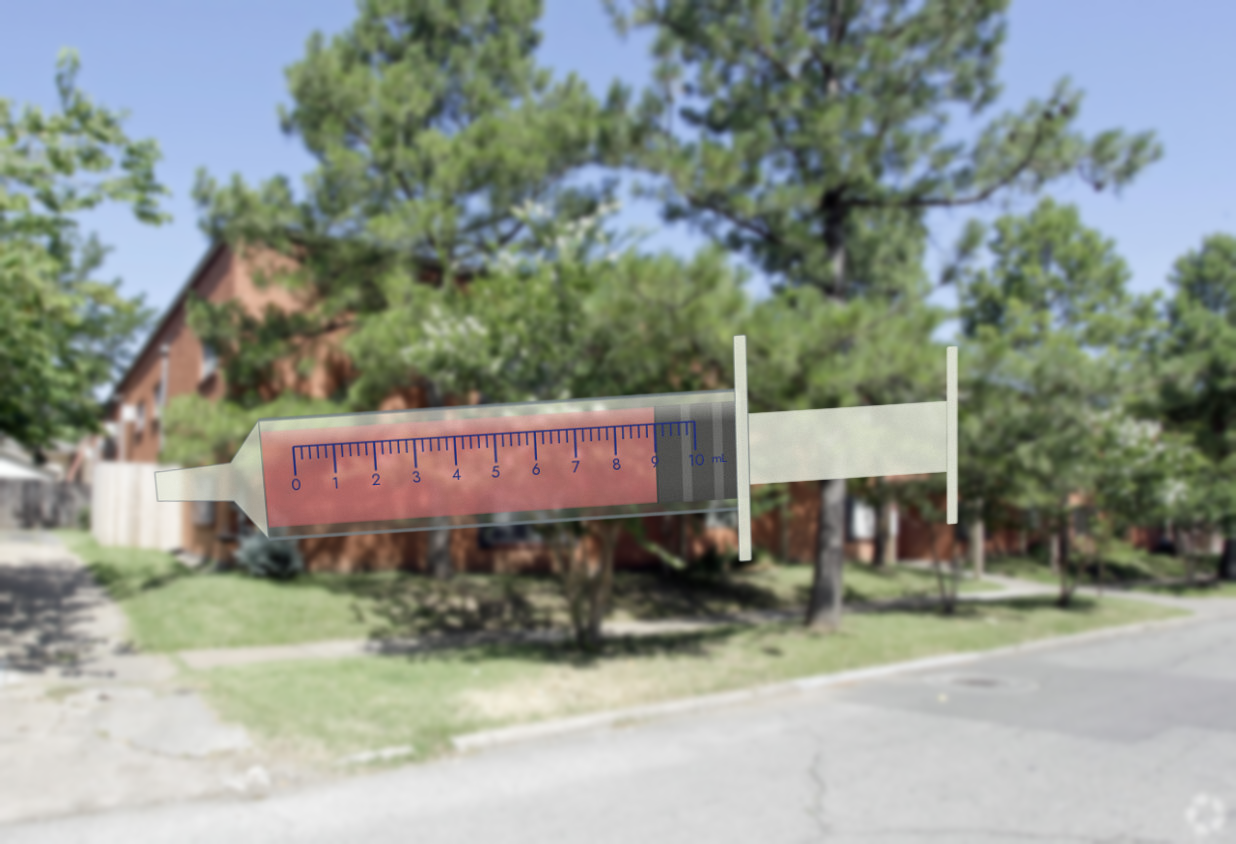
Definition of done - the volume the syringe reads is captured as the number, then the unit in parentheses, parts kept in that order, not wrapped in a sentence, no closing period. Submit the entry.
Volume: 9 (mL)
